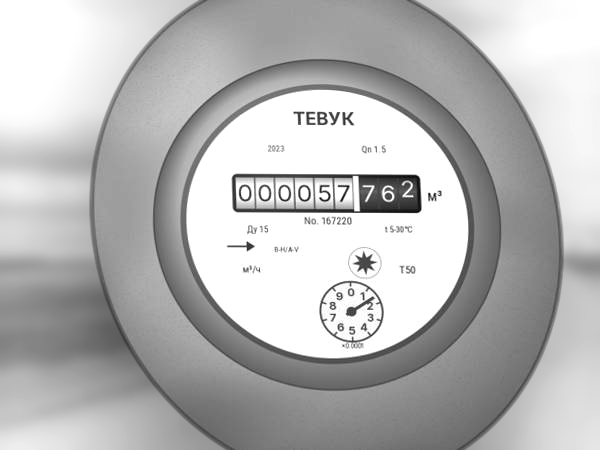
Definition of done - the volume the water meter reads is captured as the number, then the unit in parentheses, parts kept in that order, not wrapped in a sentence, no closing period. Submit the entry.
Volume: 57.7621 (m³)
